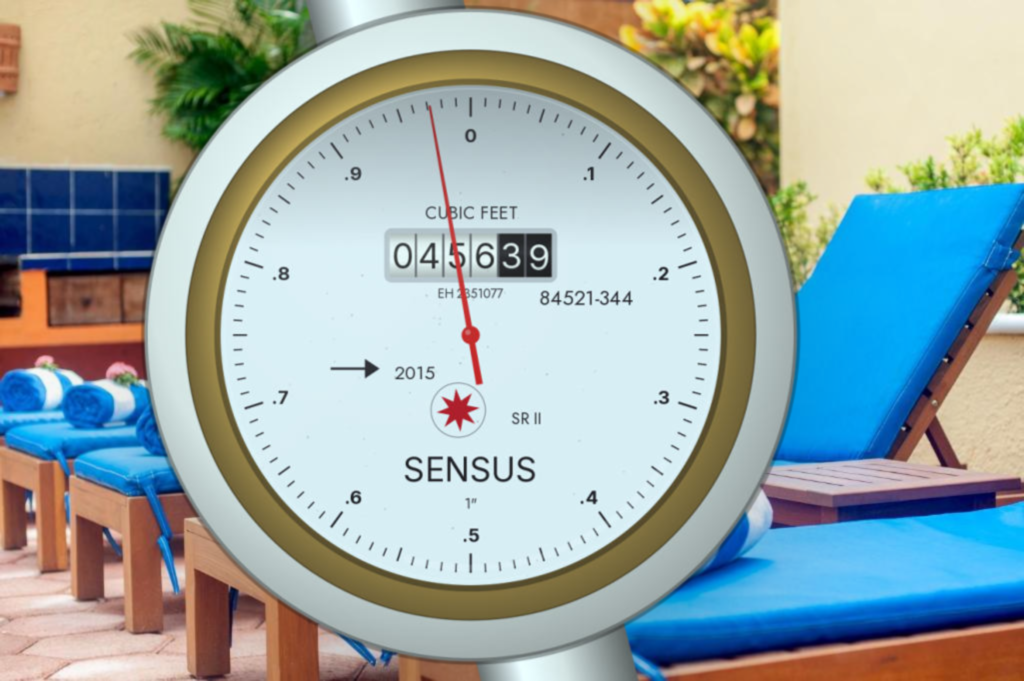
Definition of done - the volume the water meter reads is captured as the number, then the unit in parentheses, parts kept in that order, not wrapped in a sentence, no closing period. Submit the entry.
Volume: 45638.97 (ft³)
